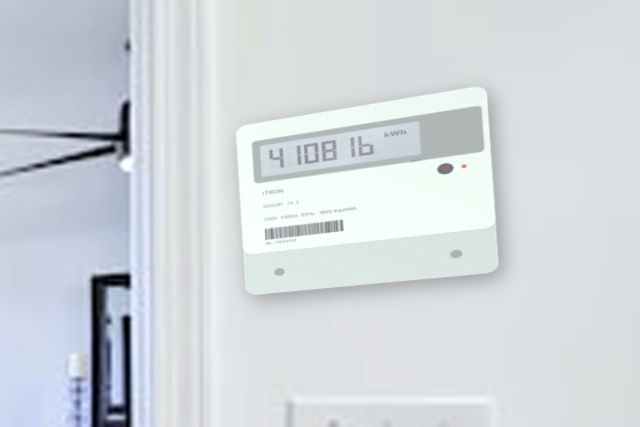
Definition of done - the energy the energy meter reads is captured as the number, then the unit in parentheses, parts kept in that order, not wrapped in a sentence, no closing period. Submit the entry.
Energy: 410816 (kWh)
